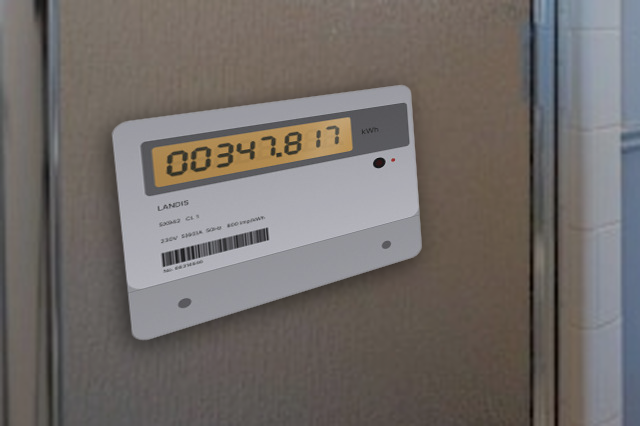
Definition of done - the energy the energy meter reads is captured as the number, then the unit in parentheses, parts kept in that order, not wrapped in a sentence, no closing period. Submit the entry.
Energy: 347.817 (kWh)
